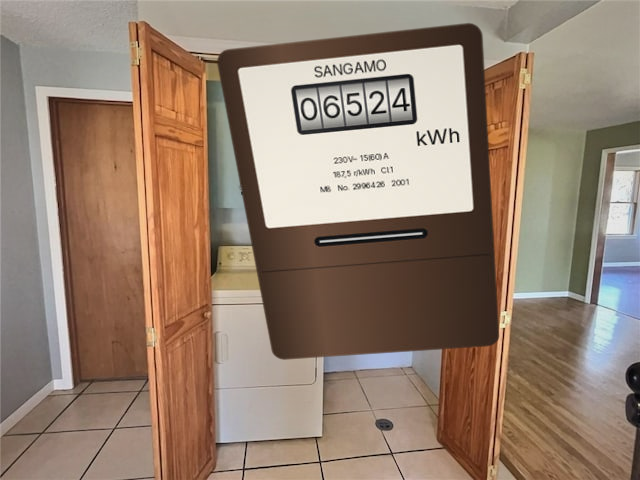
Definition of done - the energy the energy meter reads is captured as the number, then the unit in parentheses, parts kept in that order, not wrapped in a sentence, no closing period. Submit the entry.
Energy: 6524 (kWh)
